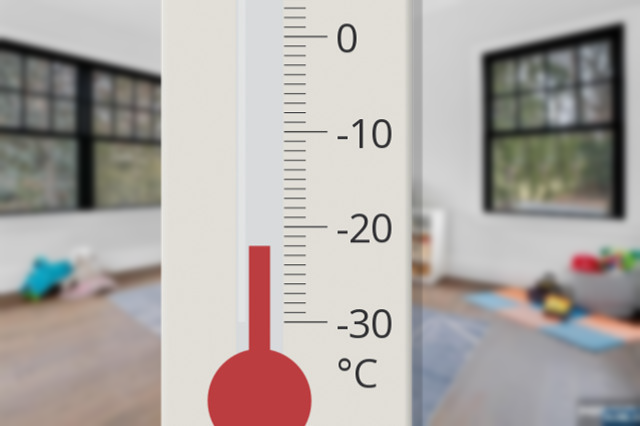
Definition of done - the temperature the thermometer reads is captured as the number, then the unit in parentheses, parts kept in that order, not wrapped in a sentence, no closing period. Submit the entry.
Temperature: -22 (°C)
